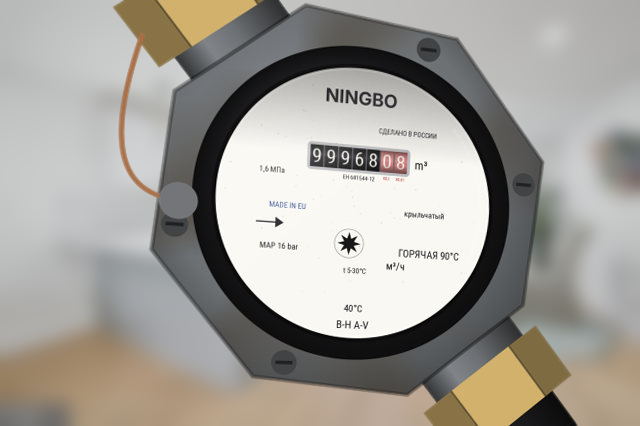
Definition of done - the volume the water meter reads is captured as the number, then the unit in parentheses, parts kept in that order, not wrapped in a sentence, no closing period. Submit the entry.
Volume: 99968.08 (m³)
